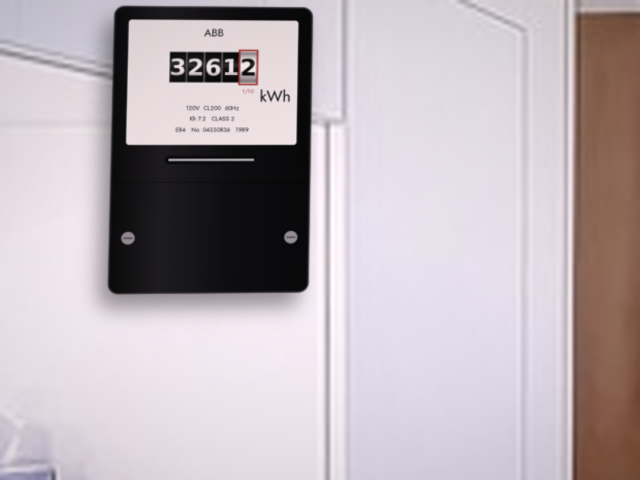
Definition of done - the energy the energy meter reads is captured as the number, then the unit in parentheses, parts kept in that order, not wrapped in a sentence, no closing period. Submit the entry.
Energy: 3261.2 (kWh)
